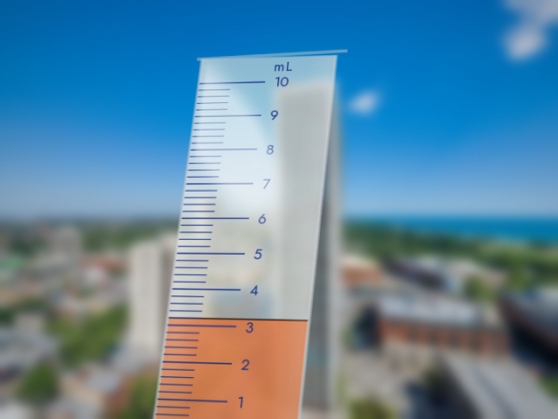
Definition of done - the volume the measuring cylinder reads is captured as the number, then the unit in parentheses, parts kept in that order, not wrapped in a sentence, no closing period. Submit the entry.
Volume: 3.2 (mL)
